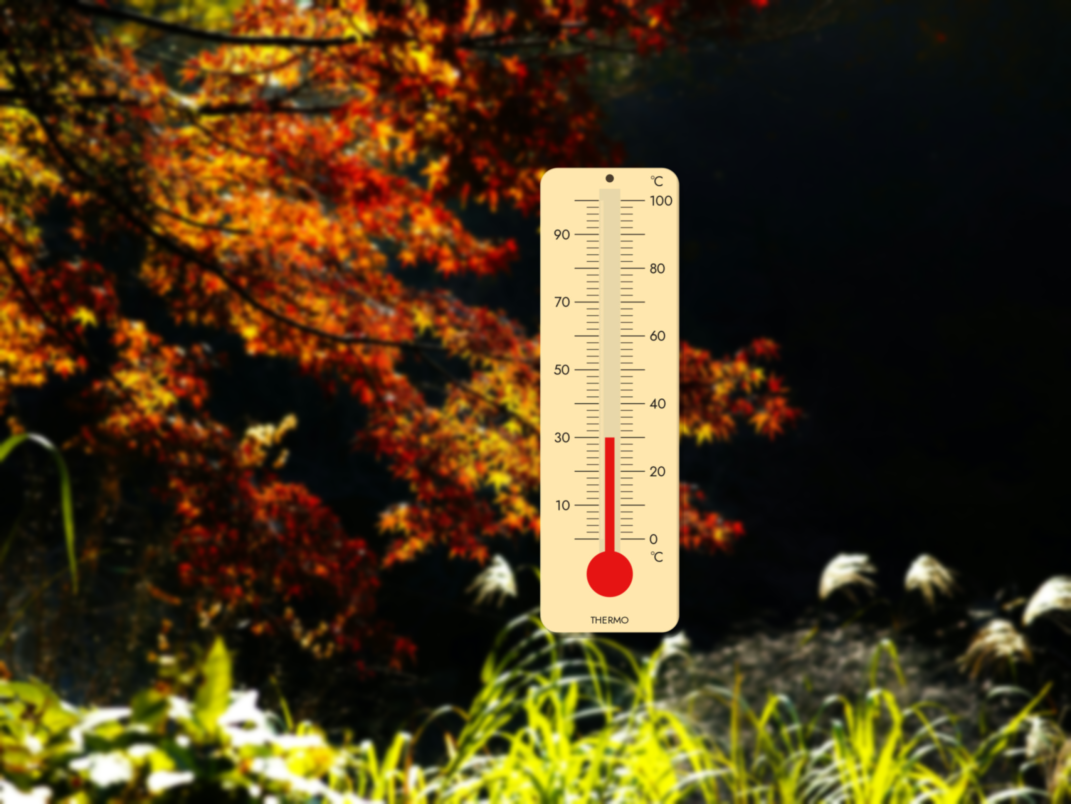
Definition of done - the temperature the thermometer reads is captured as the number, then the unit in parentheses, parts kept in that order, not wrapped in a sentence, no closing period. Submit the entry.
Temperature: 30 (°C)
